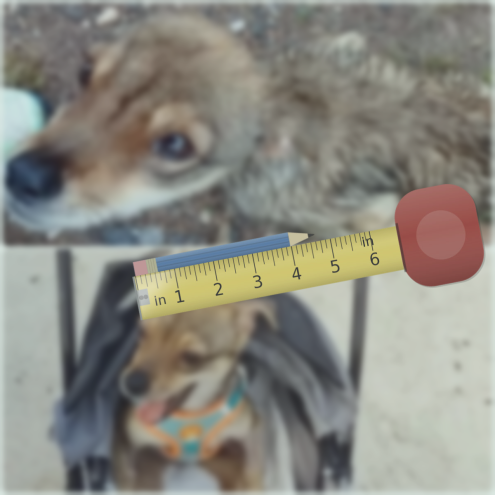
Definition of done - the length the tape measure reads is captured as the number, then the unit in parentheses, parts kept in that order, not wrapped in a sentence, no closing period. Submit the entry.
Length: 4.625 (in)
